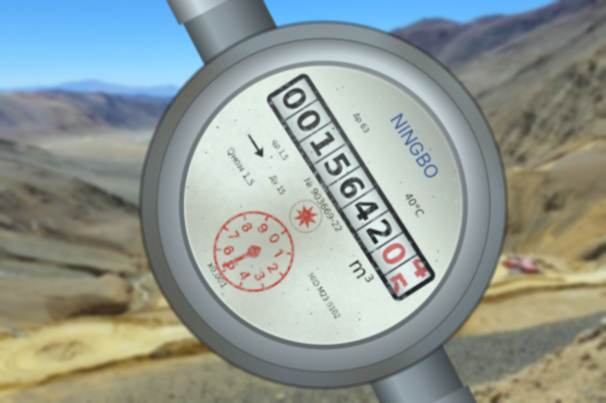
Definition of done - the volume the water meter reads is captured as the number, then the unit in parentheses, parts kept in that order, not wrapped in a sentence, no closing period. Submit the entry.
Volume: 15642.045 (m³)
